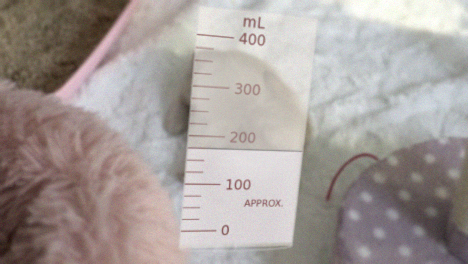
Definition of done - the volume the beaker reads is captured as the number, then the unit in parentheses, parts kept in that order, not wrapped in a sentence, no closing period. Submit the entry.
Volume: 175 (mL)
